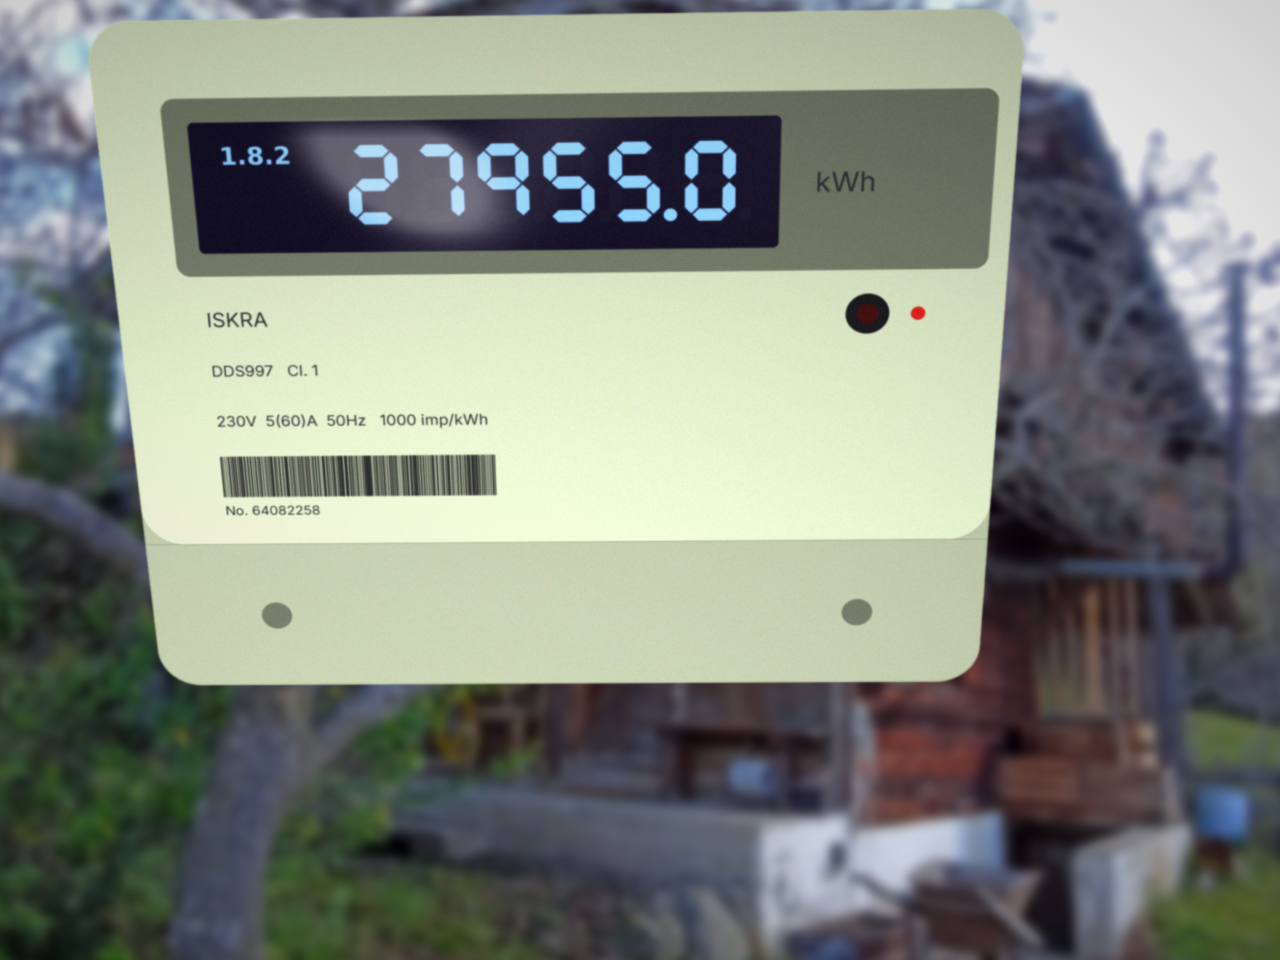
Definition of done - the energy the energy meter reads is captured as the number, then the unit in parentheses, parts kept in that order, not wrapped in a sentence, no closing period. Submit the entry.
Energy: 27955.0 (kWh)
